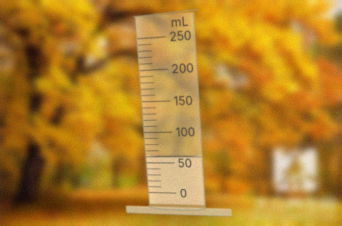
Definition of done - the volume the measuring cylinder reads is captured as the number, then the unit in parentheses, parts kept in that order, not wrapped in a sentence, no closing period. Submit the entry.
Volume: 60 (mL)
